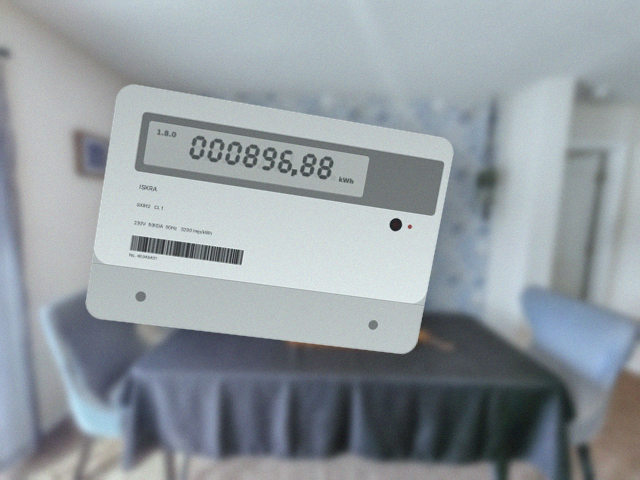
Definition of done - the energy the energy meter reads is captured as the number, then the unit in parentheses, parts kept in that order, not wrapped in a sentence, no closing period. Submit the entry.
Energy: 896.88 (kWh)
